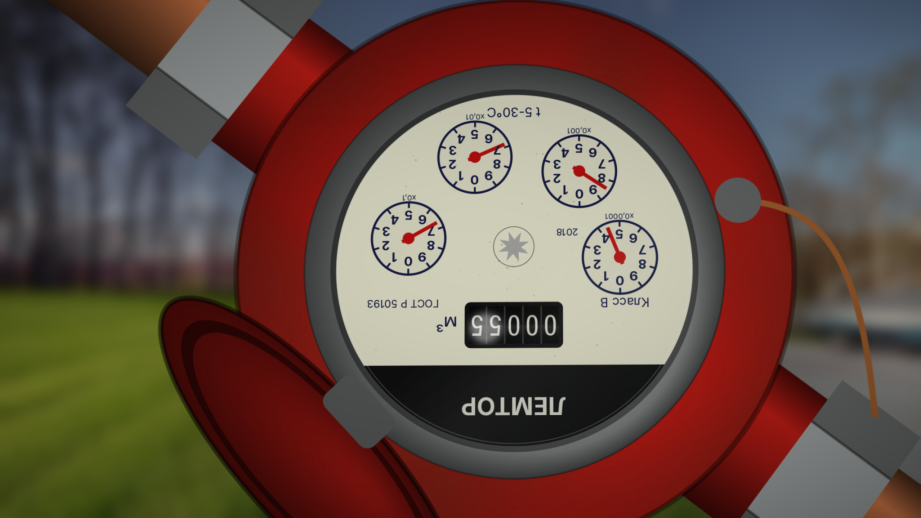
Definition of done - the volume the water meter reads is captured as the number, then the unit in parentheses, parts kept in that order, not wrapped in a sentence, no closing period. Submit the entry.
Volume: 55.6684 (m³)
